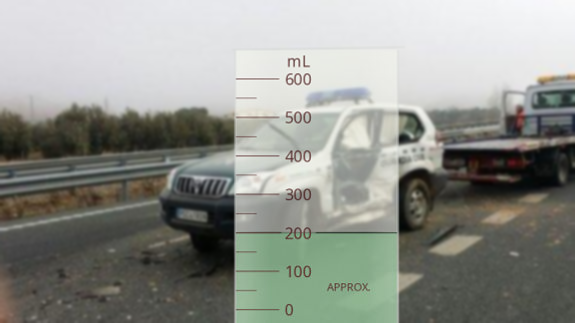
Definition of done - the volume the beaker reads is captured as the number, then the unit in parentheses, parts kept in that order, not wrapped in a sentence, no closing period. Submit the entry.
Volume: 200 (mL)
